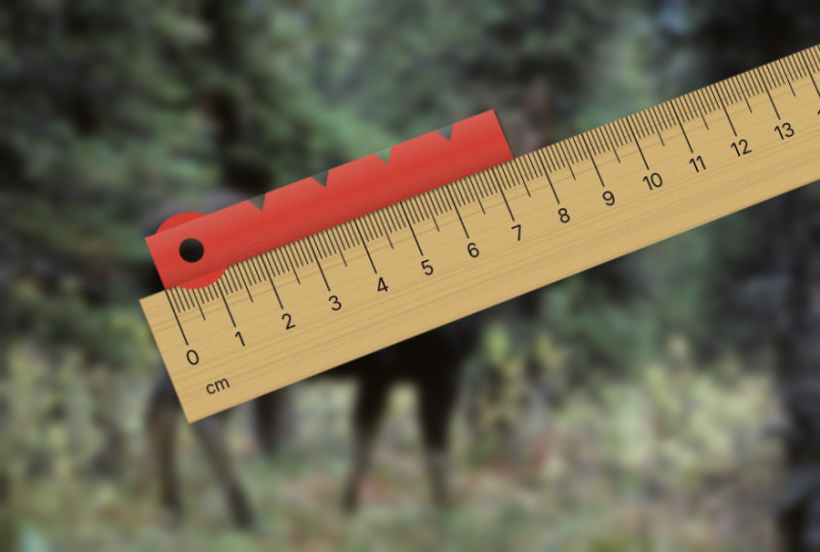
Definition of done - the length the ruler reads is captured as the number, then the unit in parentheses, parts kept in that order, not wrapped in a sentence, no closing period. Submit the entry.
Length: 7.5 (cm)
